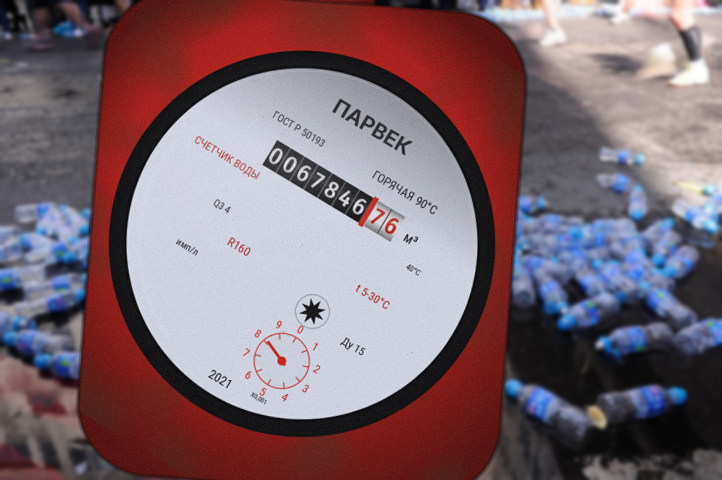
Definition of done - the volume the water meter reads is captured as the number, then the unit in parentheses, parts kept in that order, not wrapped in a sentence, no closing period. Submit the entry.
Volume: 67846.768 (m³)
